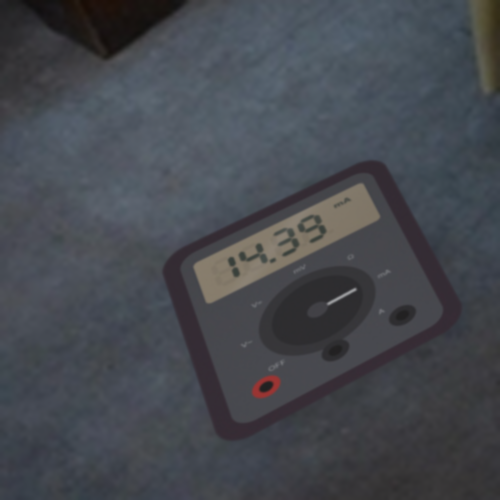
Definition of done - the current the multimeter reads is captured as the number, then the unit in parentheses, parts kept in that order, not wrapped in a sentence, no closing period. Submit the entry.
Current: 14.39 (mA)
